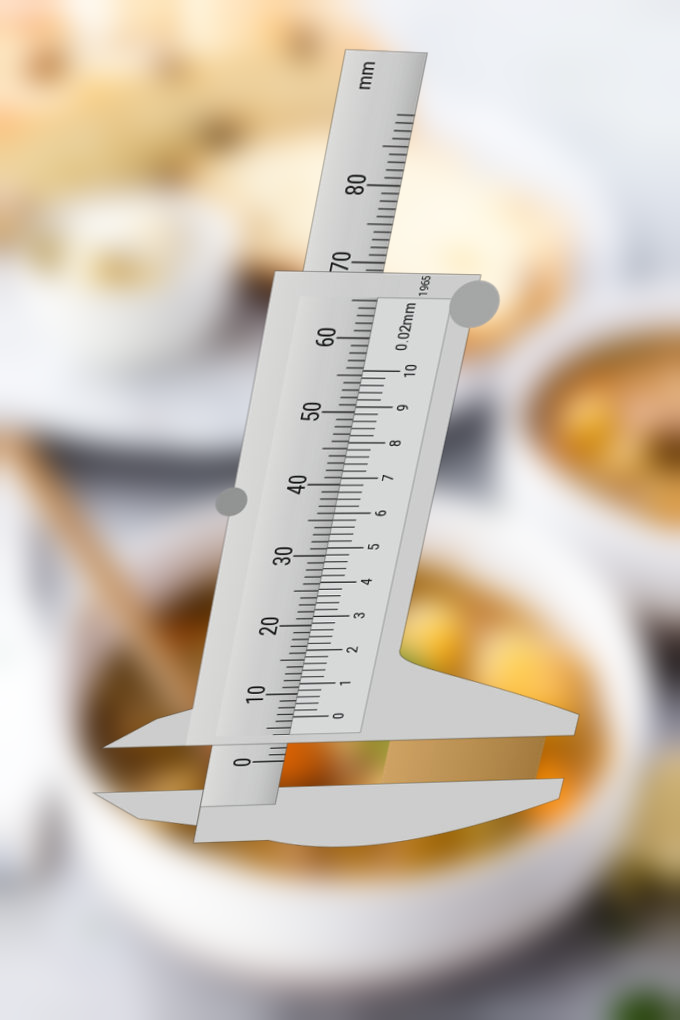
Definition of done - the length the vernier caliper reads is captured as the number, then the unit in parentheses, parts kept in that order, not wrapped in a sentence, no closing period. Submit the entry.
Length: 6.6 (mm)
